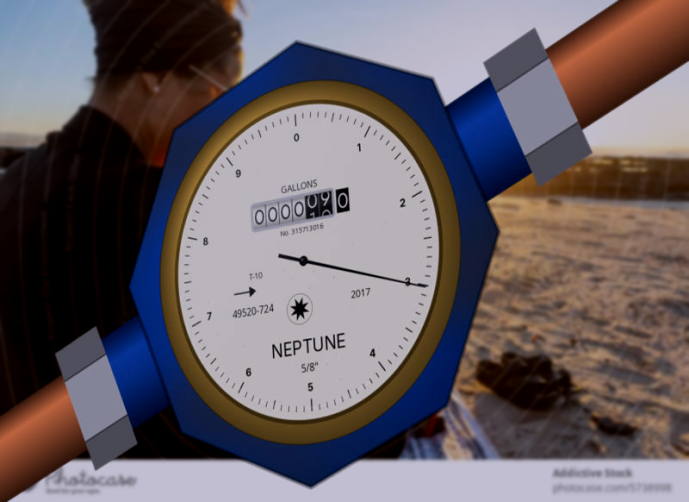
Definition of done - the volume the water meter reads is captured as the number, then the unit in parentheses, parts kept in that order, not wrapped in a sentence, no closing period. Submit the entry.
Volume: 93.0 (gal)
